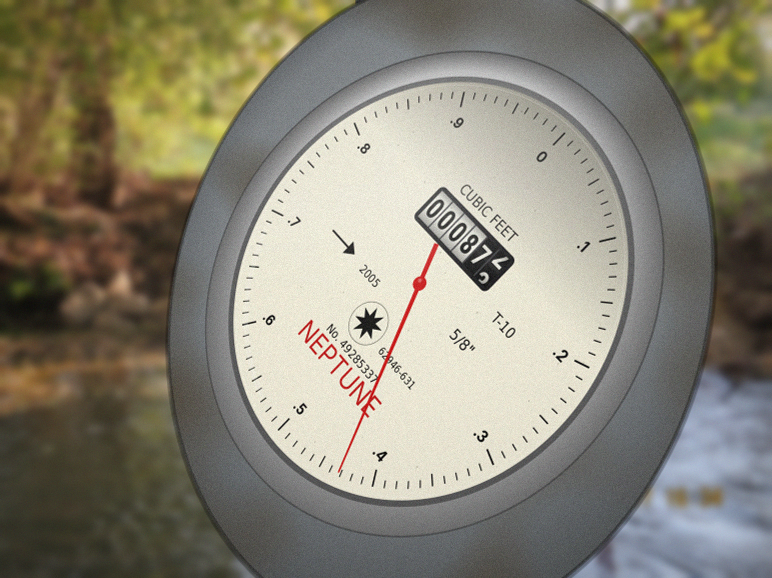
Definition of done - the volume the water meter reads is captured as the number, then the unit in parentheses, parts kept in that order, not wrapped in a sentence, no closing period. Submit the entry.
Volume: 872.43 (ft³)
